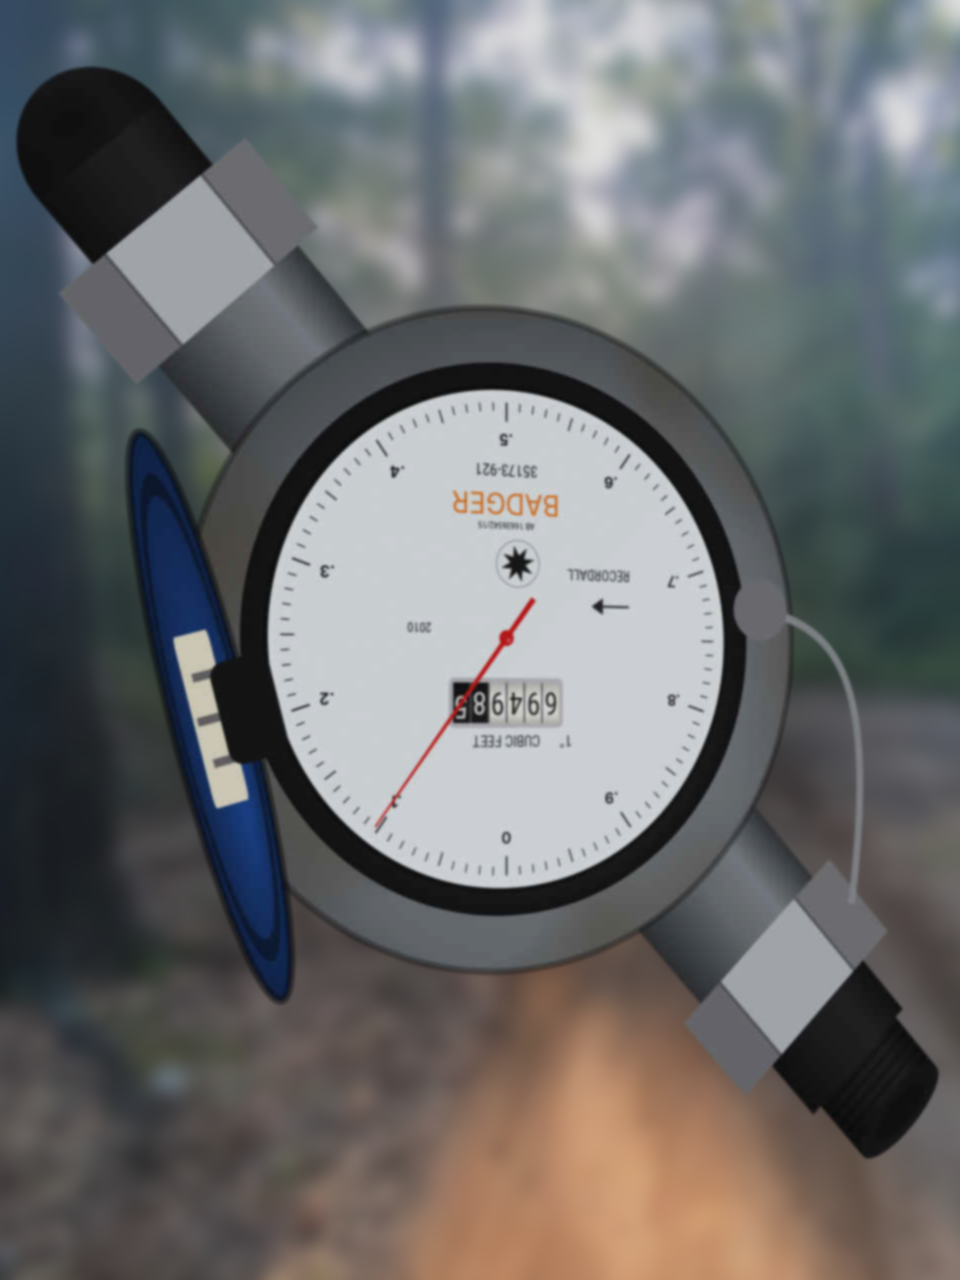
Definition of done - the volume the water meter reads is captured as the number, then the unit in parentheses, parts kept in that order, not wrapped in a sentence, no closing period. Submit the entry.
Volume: 694985.10 (ft³)
